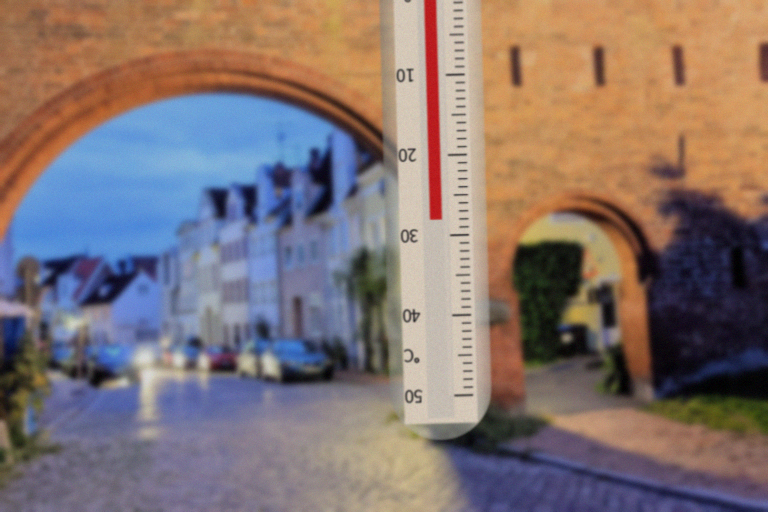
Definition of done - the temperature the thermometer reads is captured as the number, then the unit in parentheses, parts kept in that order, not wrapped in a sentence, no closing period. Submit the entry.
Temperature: 28 (°C)
